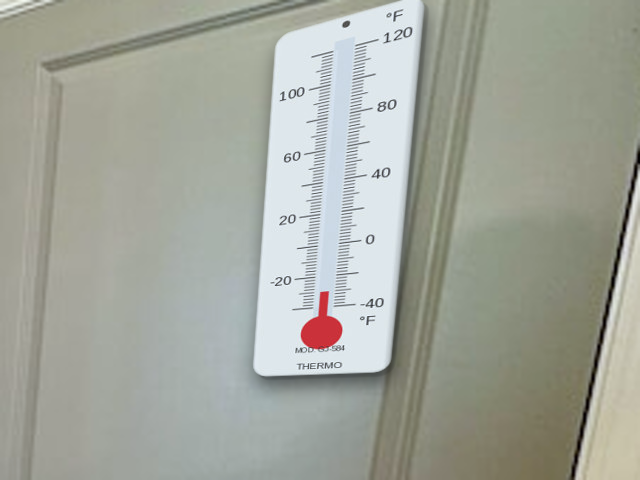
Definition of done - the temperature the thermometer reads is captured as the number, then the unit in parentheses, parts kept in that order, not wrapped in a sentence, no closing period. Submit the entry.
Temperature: -30 (°F)
